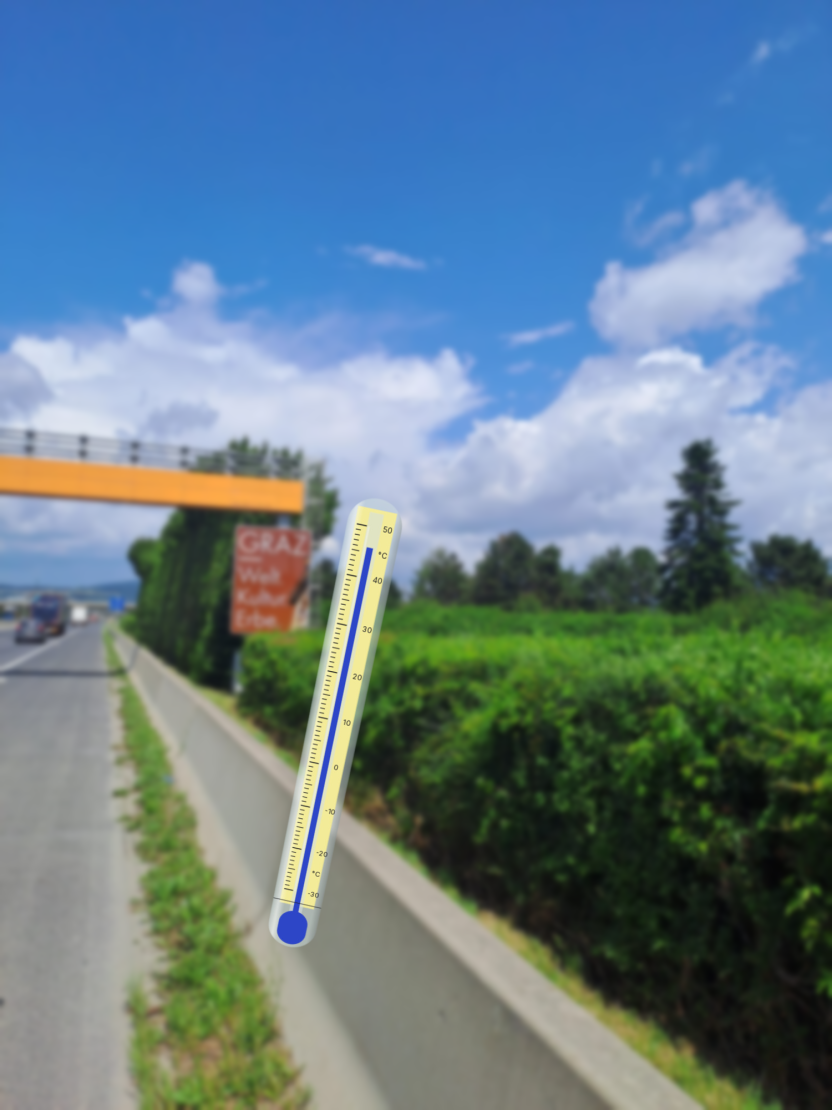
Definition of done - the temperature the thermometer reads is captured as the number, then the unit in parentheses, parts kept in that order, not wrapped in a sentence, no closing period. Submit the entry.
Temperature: 46 (°C)
